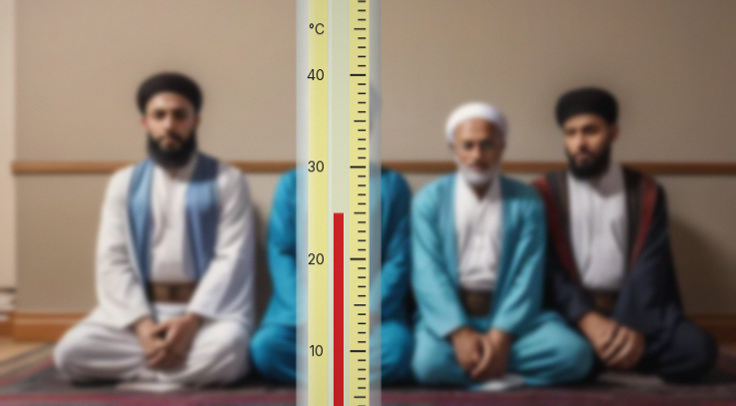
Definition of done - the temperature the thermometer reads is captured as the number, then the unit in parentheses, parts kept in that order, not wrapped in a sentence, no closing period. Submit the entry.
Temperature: 25 (°C)
